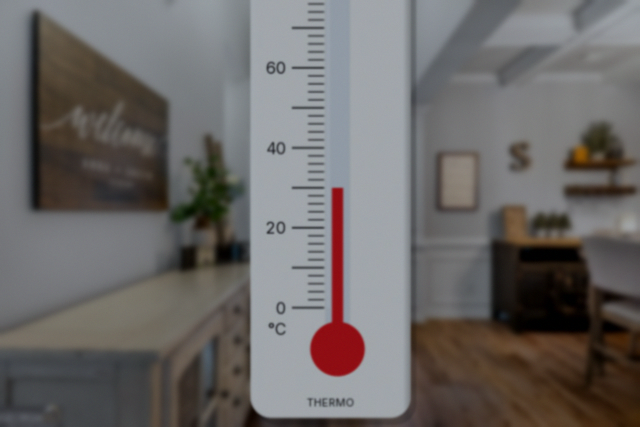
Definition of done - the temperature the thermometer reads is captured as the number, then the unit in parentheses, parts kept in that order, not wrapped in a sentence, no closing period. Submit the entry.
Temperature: 30 (°C)
